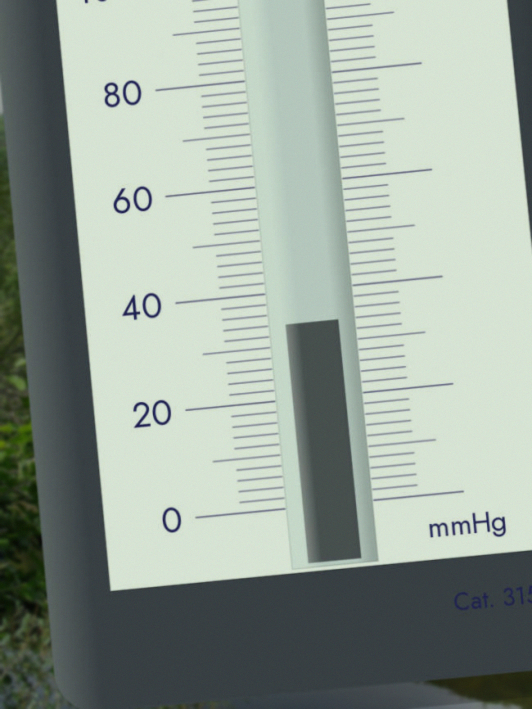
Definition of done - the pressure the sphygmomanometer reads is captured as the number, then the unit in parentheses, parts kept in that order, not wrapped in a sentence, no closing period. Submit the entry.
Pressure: 34 (mmHg)
